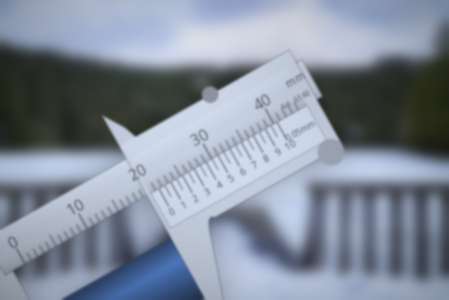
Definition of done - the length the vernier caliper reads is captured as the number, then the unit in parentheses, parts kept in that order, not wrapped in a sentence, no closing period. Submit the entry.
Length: 21.5 (mm)
